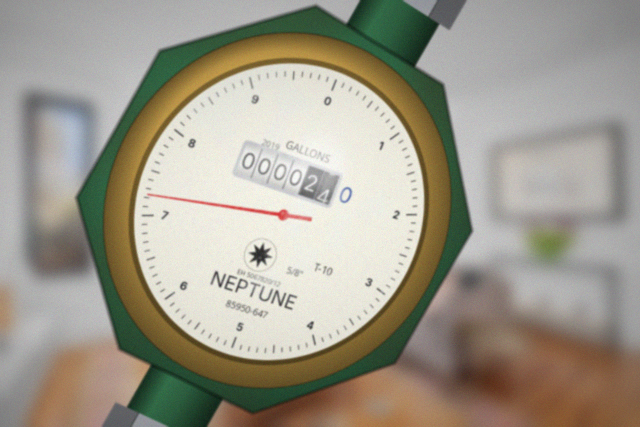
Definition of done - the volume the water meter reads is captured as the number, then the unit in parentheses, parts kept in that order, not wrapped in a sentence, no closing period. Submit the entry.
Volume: 237.2 (gal)
